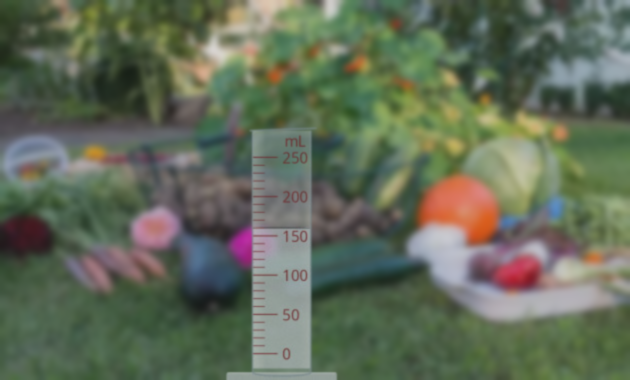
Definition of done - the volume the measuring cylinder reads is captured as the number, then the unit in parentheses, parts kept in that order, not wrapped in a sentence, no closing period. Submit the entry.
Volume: 160 (mL)
